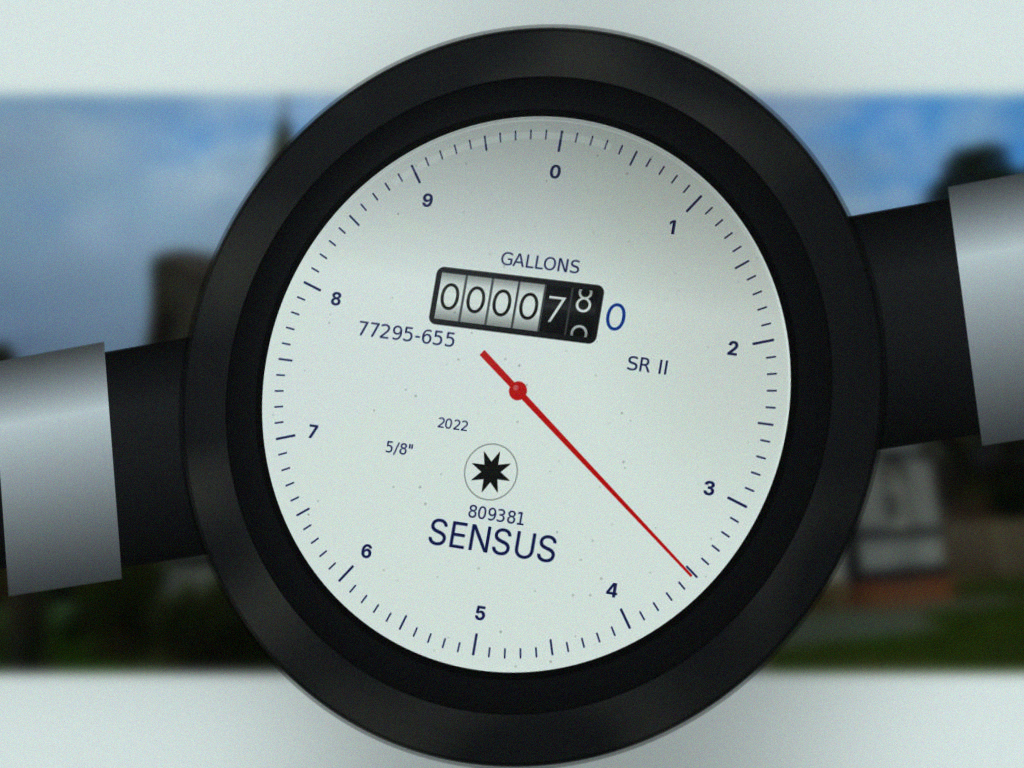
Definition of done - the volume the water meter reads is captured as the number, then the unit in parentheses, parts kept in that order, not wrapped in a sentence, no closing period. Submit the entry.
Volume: 783.5 (gal)
